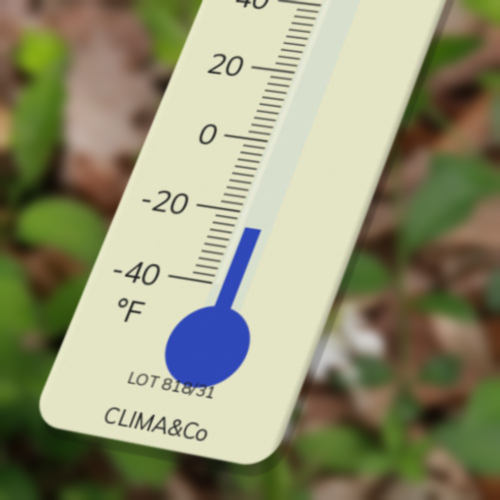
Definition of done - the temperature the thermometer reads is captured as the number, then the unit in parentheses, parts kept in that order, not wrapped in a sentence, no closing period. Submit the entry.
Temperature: -24 (°F)
